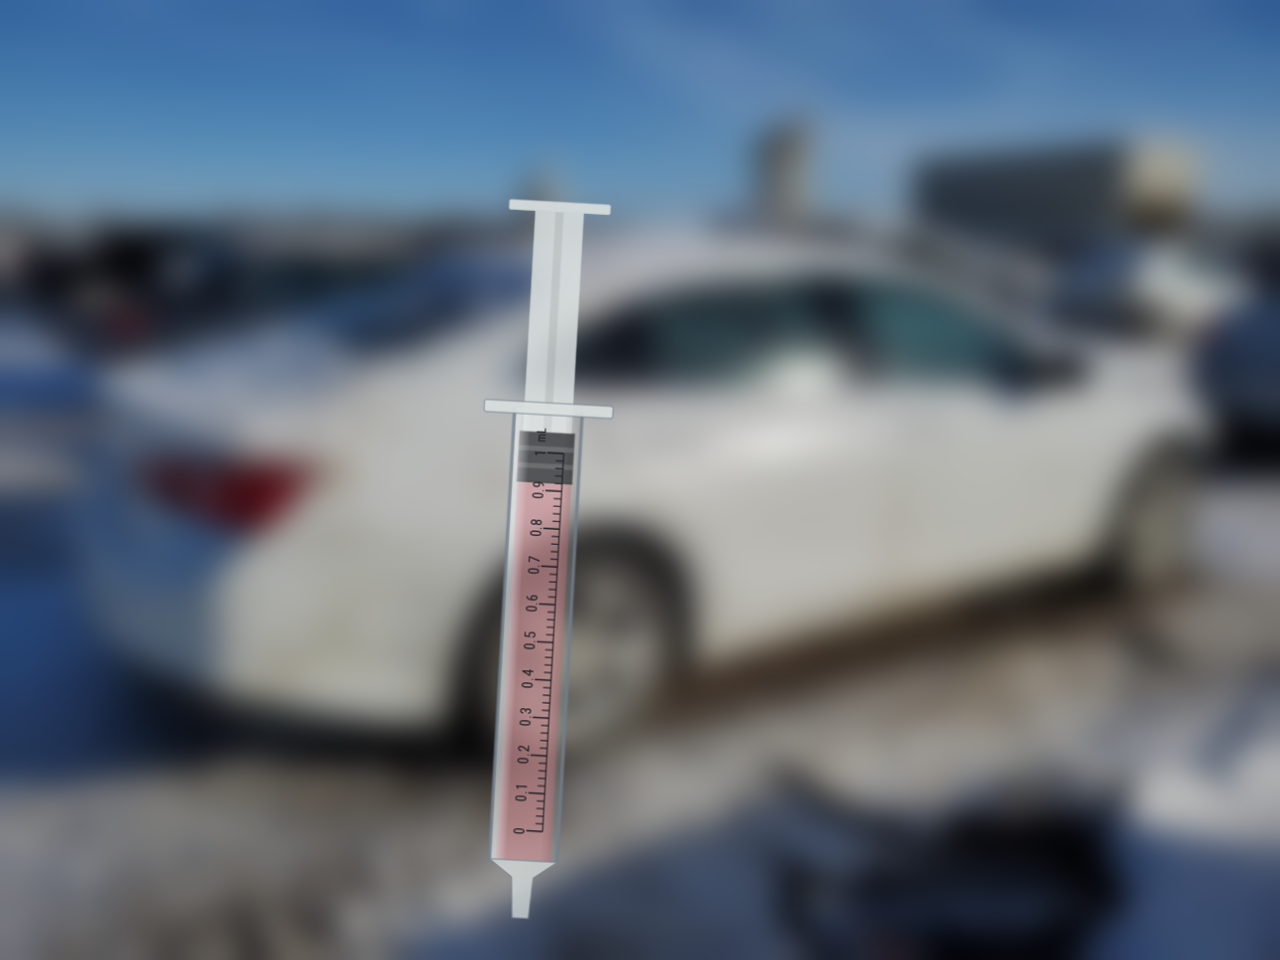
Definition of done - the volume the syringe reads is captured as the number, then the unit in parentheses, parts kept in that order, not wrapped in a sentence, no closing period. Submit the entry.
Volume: 0.92 (mL)
